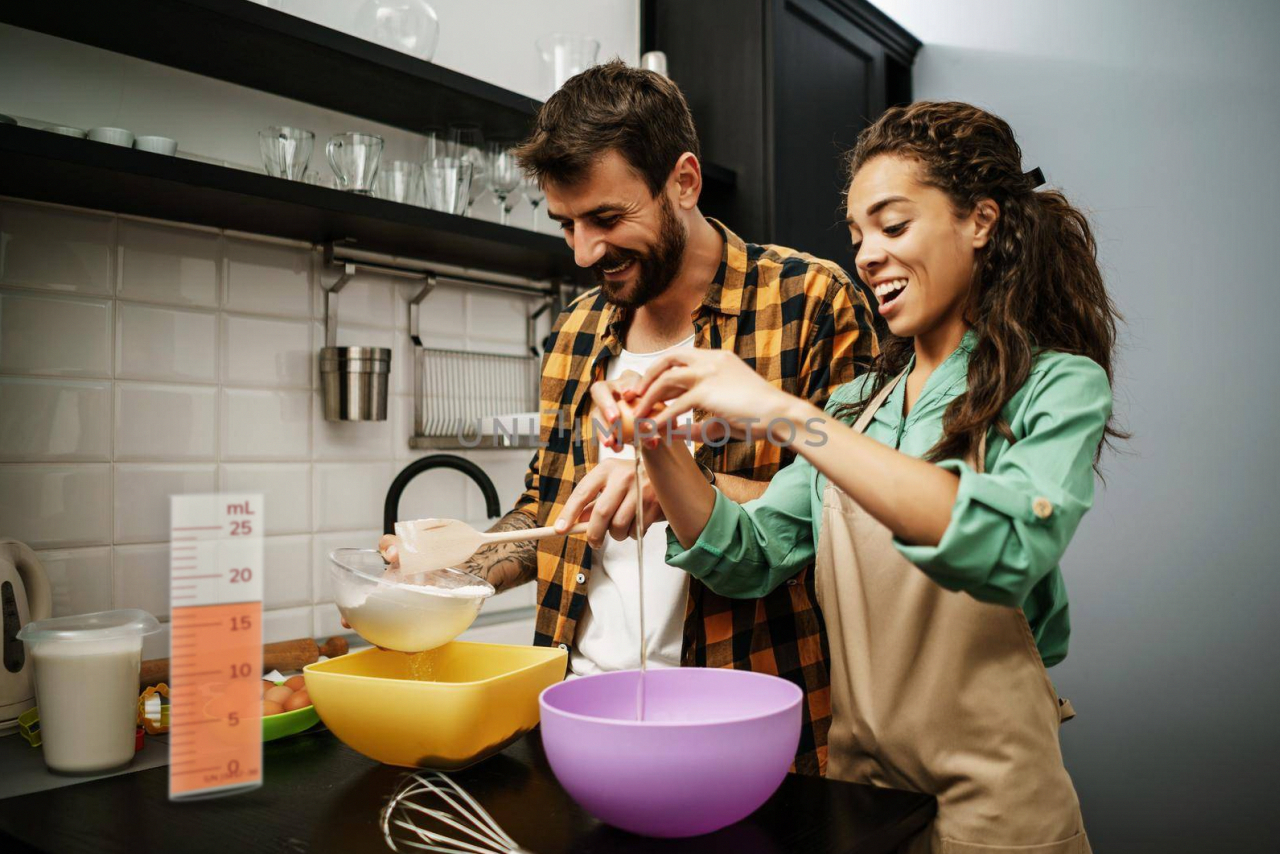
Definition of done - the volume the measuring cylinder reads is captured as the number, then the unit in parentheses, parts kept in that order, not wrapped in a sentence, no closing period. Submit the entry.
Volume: 17 (mL)
